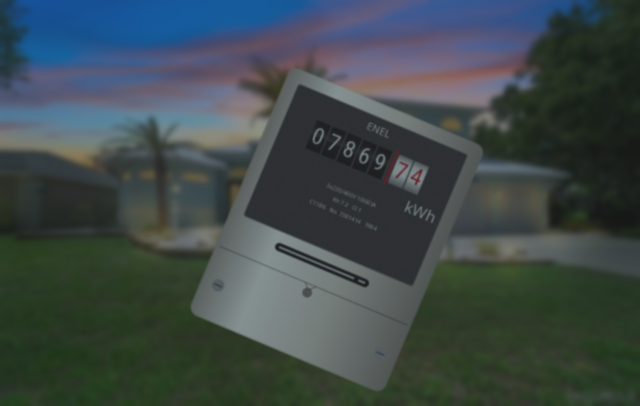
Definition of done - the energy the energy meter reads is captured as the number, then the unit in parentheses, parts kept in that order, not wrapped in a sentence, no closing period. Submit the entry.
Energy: 7869.74 (kWh)
